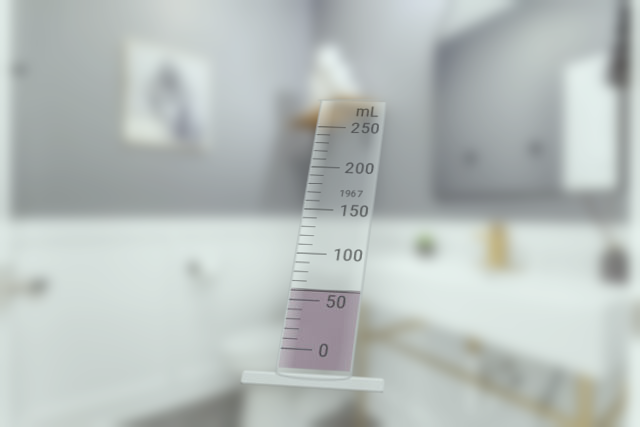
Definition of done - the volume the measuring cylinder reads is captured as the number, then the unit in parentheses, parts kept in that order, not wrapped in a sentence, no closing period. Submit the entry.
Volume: 60 (mL)
